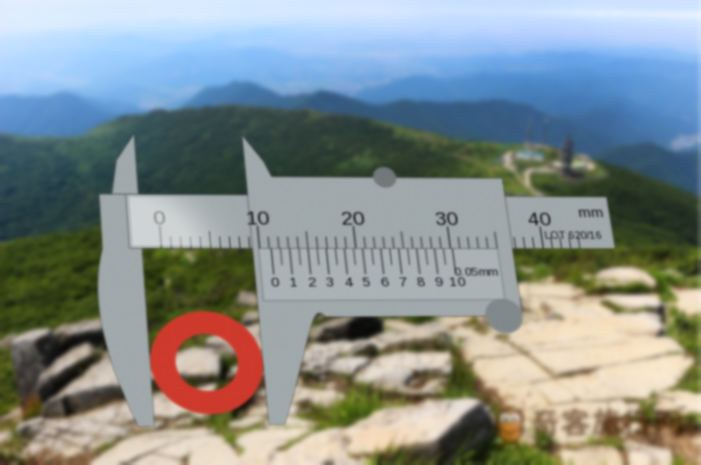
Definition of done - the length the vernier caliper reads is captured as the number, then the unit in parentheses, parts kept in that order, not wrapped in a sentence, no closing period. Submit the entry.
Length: 11.2 (mm)
